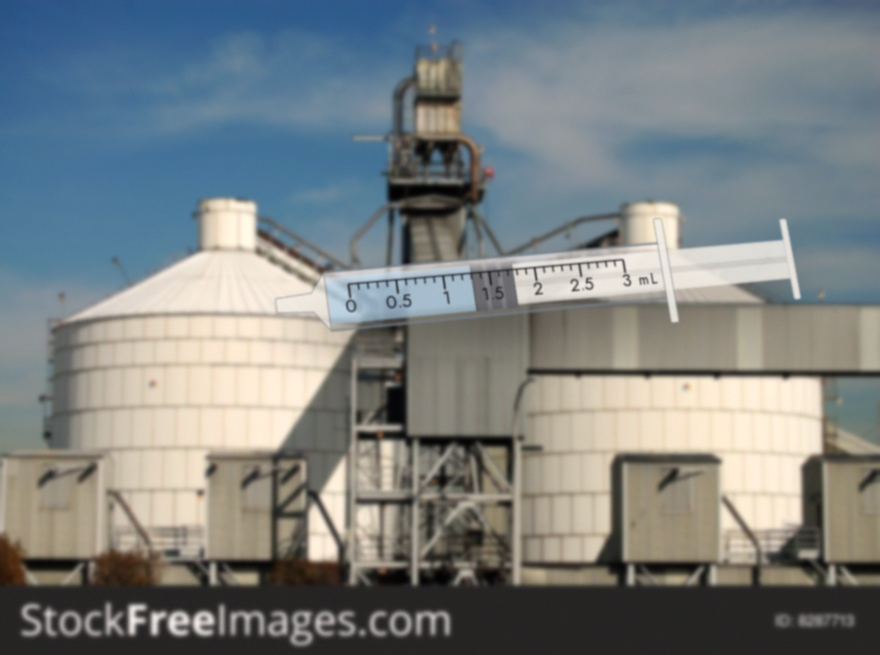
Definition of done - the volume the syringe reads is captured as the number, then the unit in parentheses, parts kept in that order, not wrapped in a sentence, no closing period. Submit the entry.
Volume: 1.3 (mL)
